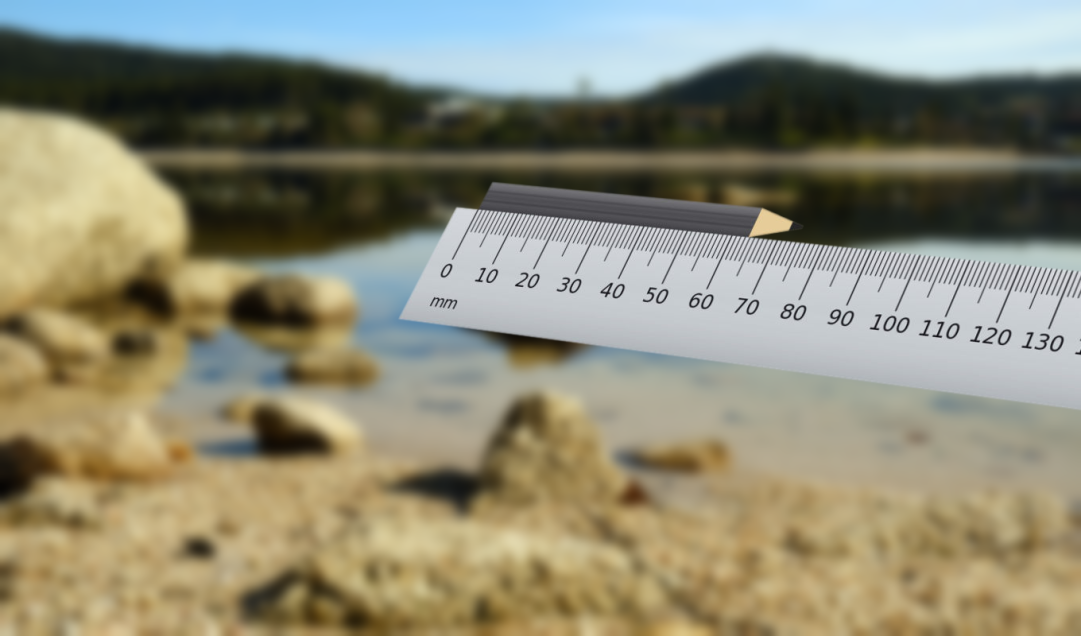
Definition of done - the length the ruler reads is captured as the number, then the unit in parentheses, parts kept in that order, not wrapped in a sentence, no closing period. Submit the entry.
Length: 74 (mm)
